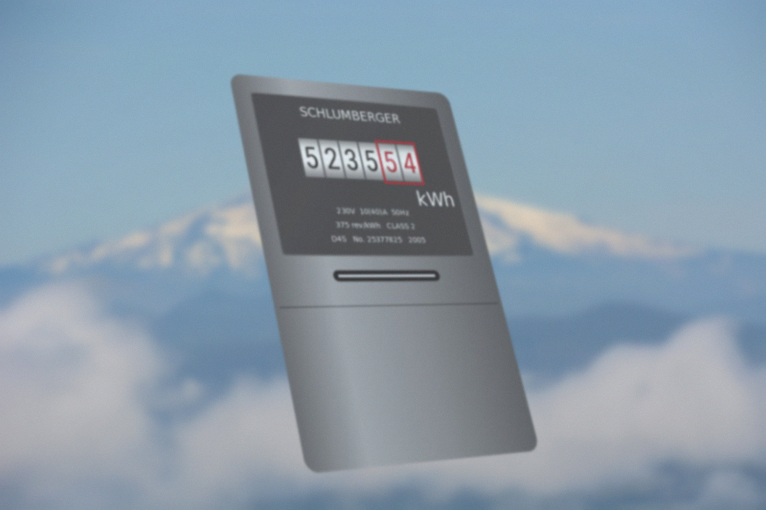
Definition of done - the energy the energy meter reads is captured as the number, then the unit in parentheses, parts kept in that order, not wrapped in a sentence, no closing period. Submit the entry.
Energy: 5235.54 (kWh)
